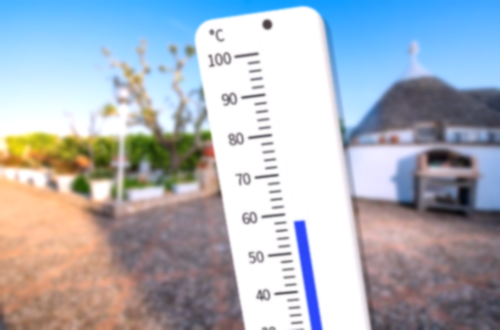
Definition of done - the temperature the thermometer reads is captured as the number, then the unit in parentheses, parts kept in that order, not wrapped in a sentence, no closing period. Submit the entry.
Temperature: 58 (°C)
